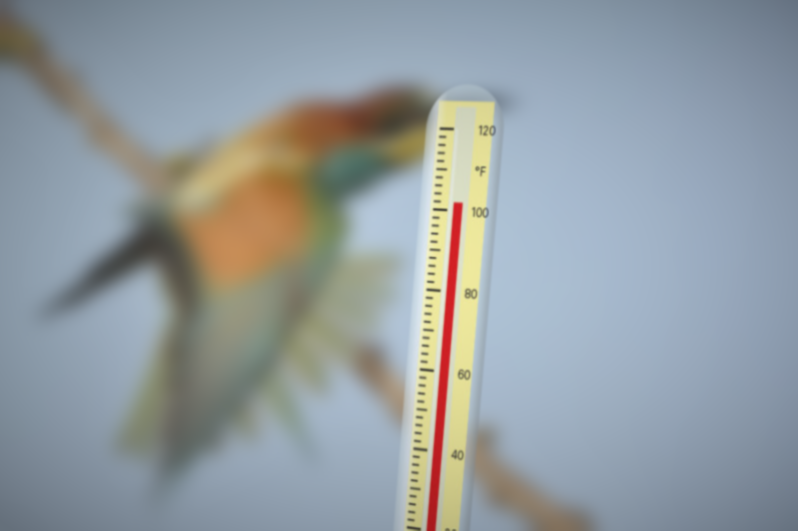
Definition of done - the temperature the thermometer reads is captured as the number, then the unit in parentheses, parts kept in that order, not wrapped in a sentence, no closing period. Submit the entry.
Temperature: 102 (°F)
